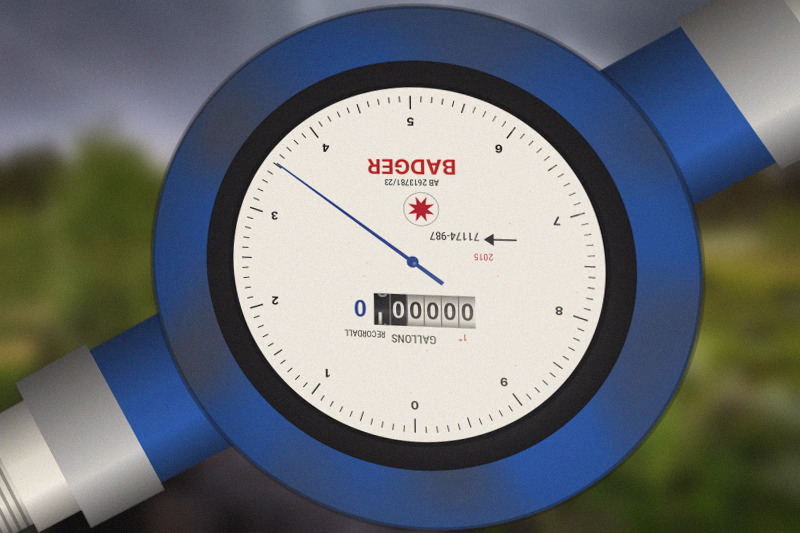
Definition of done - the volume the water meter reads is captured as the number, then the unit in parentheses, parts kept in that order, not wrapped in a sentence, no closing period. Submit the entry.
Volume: 13.5 (gal)
